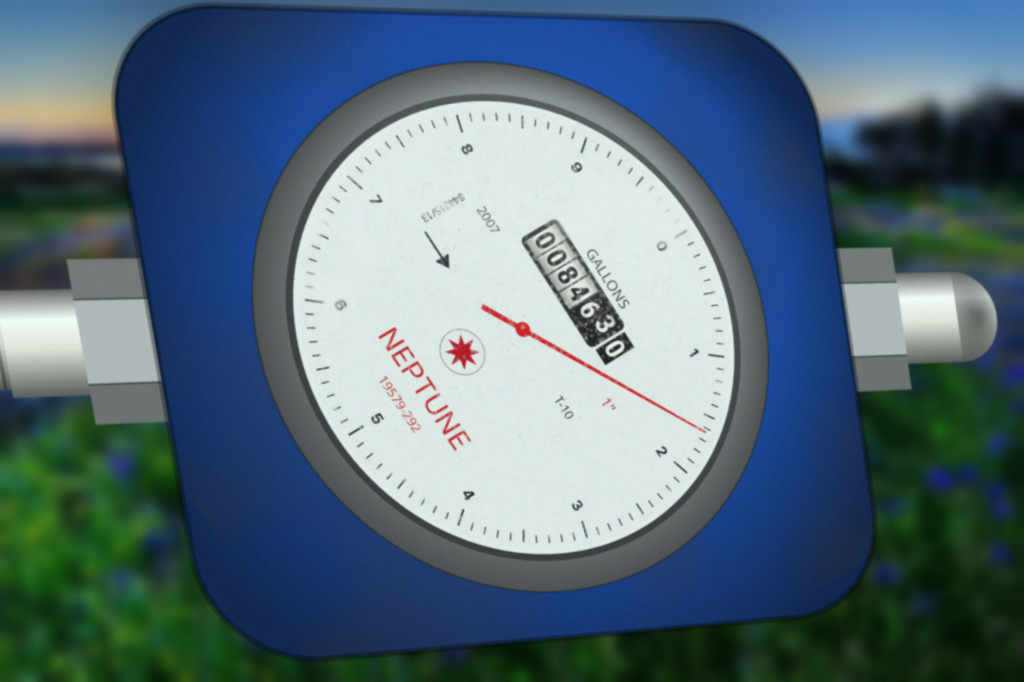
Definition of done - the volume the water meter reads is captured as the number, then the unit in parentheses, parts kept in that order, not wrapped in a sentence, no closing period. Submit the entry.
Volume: 84631.6 (gal)
